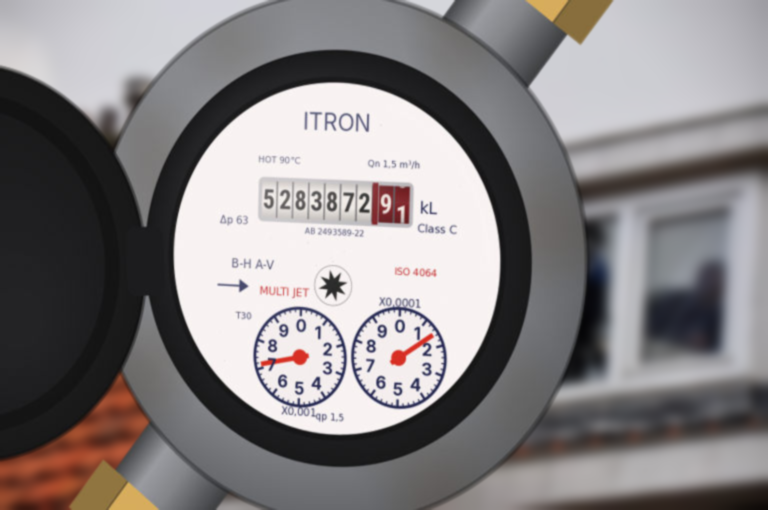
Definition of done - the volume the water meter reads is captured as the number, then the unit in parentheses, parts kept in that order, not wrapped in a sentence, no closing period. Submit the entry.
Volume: 5283872.9071 (kL)
